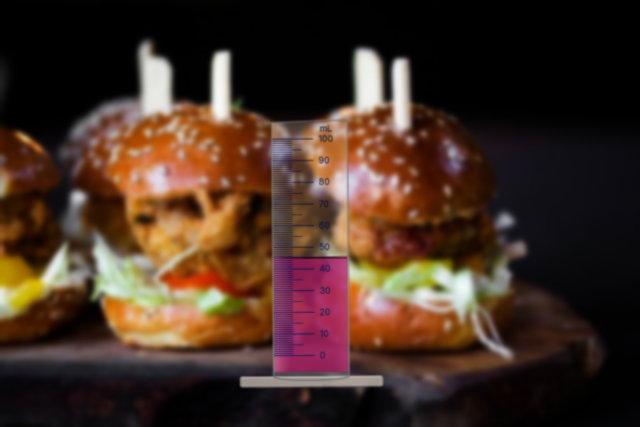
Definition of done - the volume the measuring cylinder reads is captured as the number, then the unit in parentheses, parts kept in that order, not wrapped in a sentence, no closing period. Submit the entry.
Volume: 45 (mL)
